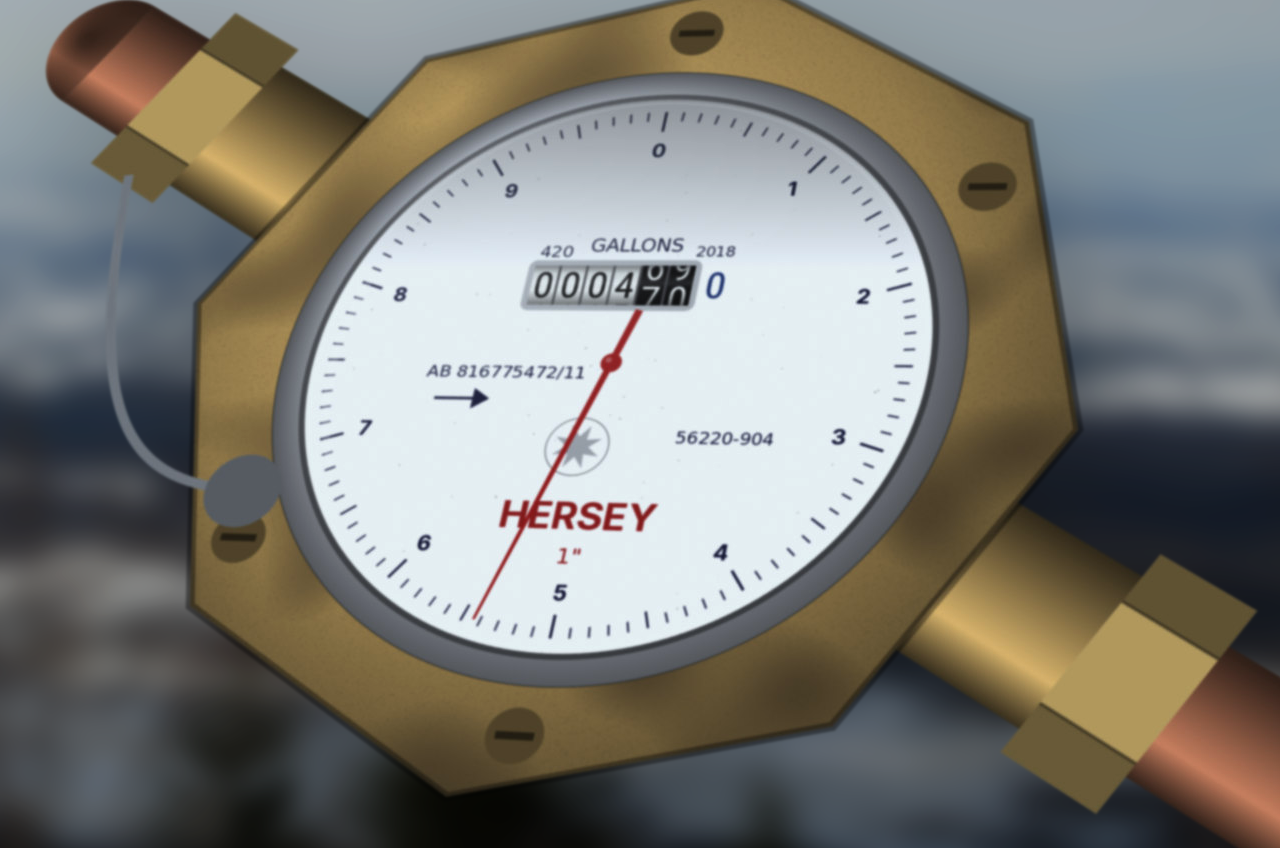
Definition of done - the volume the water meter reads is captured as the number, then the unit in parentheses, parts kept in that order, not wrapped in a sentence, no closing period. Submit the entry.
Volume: 4695.4 (gal)
